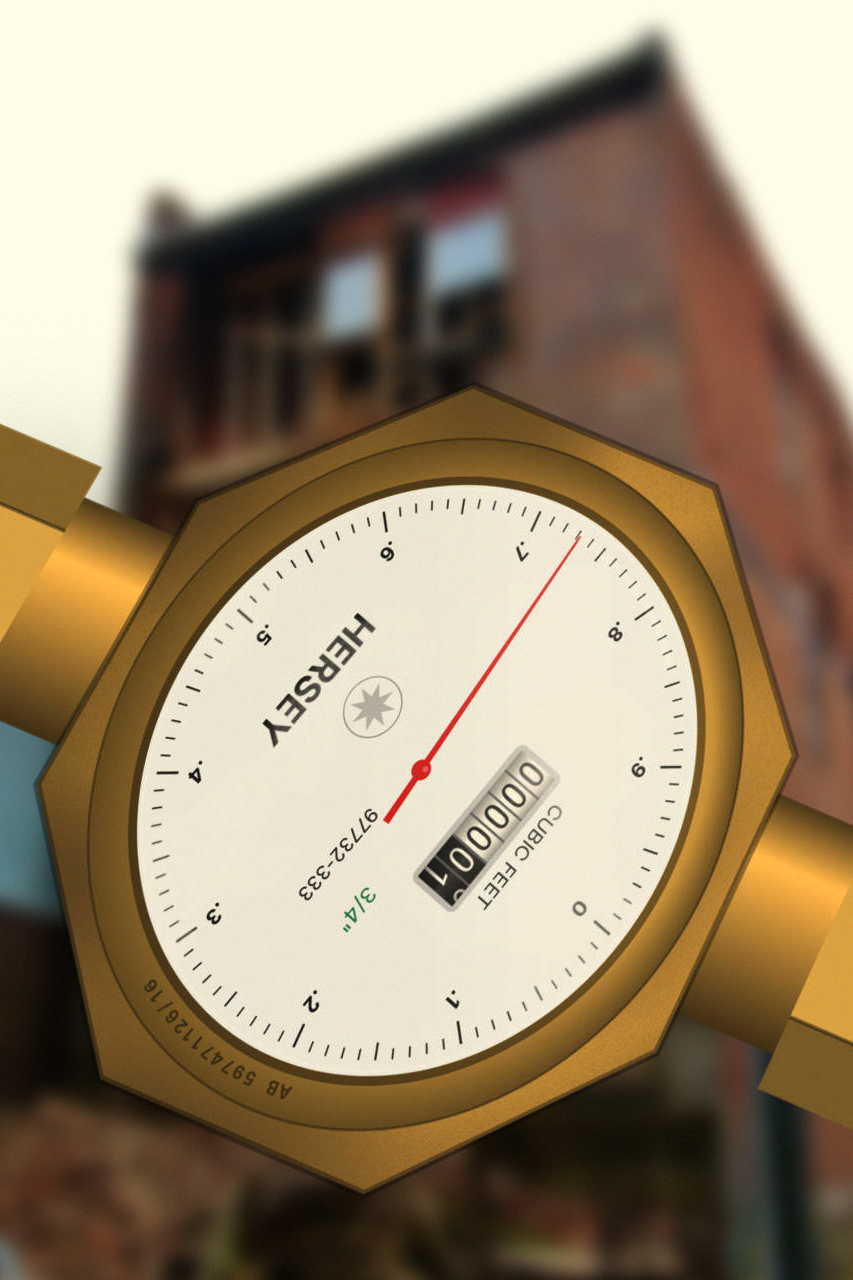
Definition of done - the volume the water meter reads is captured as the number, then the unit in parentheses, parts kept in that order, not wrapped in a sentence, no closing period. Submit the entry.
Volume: 0.73 (ft³)
